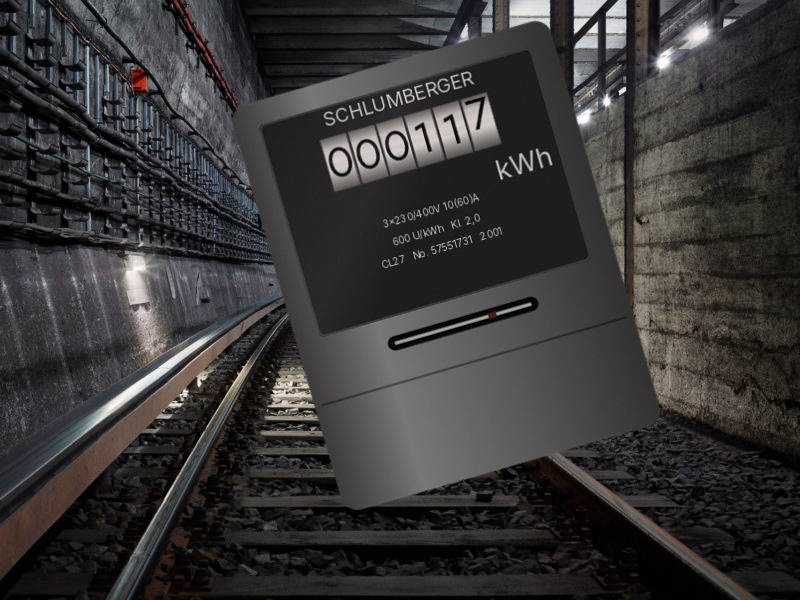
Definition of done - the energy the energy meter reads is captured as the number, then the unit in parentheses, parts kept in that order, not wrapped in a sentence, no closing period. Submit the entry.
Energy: 117 (kWh)
